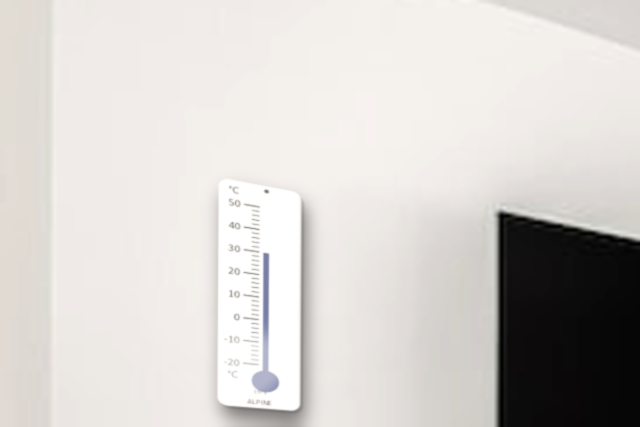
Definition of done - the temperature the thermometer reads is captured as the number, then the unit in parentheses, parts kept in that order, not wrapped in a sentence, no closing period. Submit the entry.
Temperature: 30 (°C)
